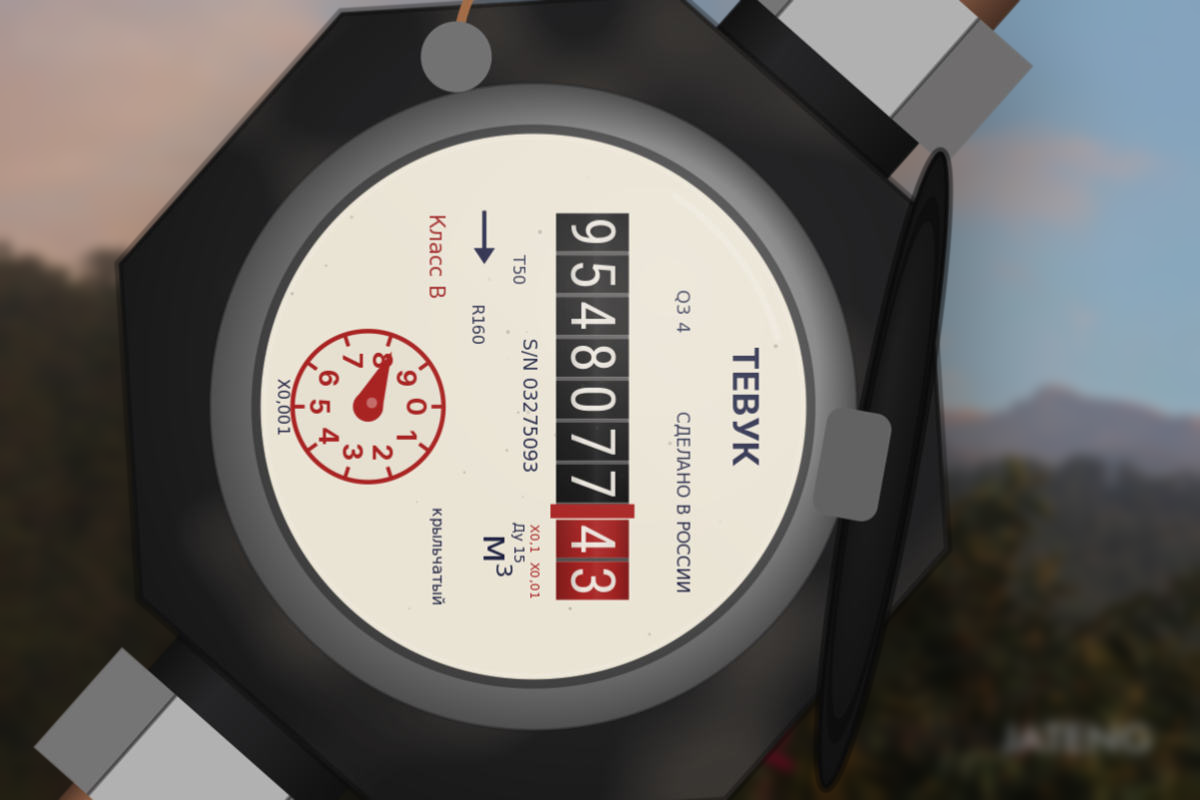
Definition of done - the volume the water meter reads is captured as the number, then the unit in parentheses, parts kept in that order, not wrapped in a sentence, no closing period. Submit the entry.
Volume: 9548077.438 (m³)
